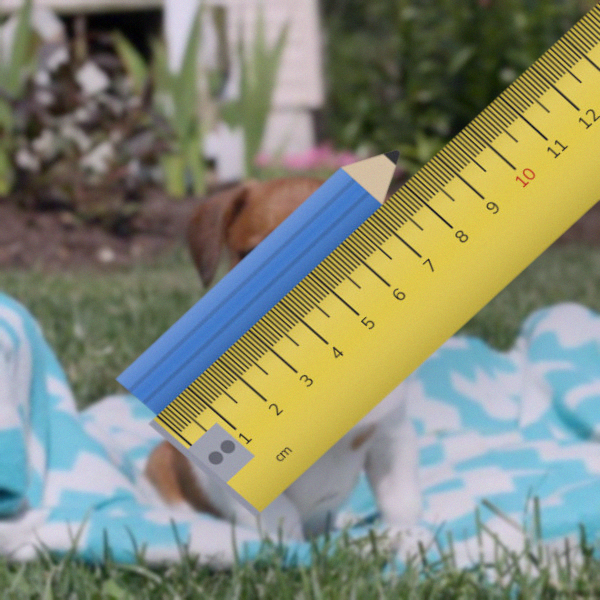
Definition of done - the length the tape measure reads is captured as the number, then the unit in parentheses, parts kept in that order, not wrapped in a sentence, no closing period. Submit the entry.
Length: 8.5 (cm)
